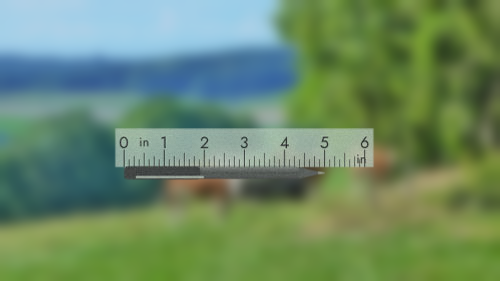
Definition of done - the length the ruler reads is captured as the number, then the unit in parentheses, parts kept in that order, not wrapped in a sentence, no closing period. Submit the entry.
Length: 5 (in)
